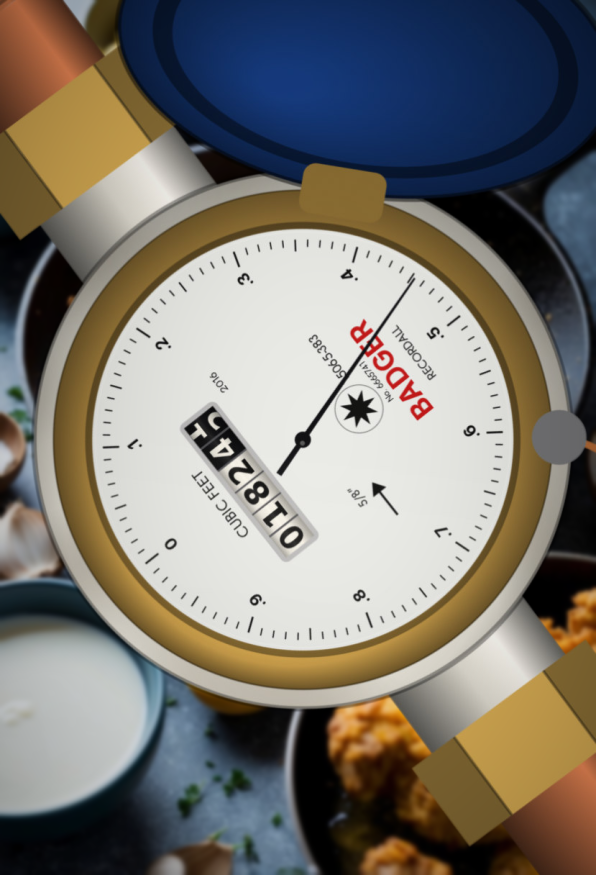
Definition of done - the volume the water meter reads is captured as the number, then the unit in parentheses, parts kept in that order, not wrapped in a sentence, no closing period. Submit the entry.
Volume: 18241.45 (ft³)
